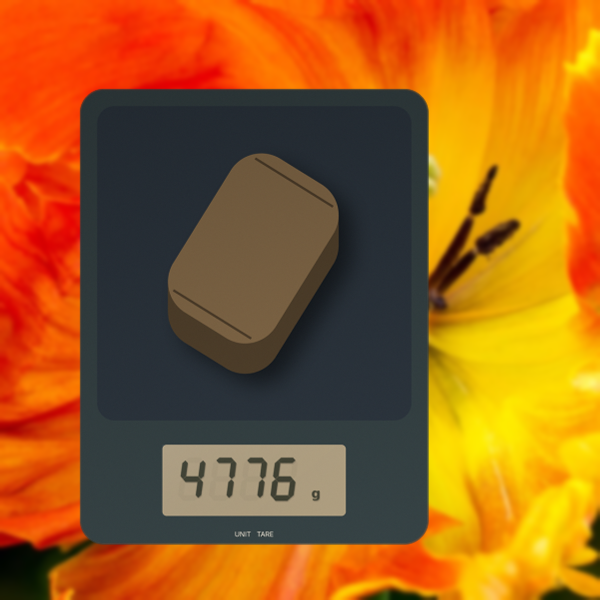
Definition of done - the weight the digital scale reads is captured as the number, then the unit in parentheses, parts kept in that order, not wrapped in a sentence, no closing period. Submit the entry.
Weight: 4776 (g)
